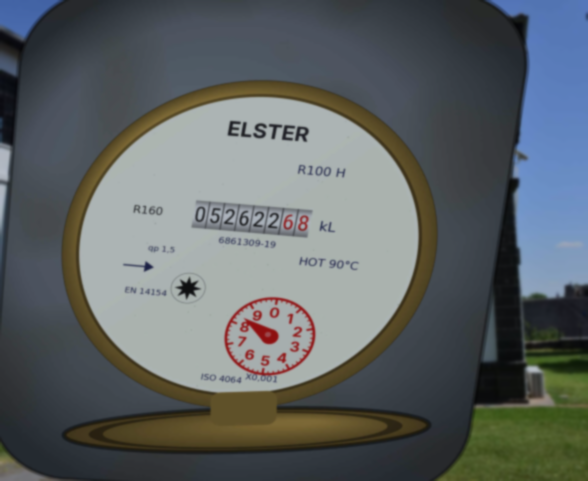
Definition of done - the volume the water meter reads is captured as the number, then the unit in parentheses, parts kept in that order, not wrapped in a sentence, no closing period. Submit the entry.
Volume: 52622.688 (kL)
